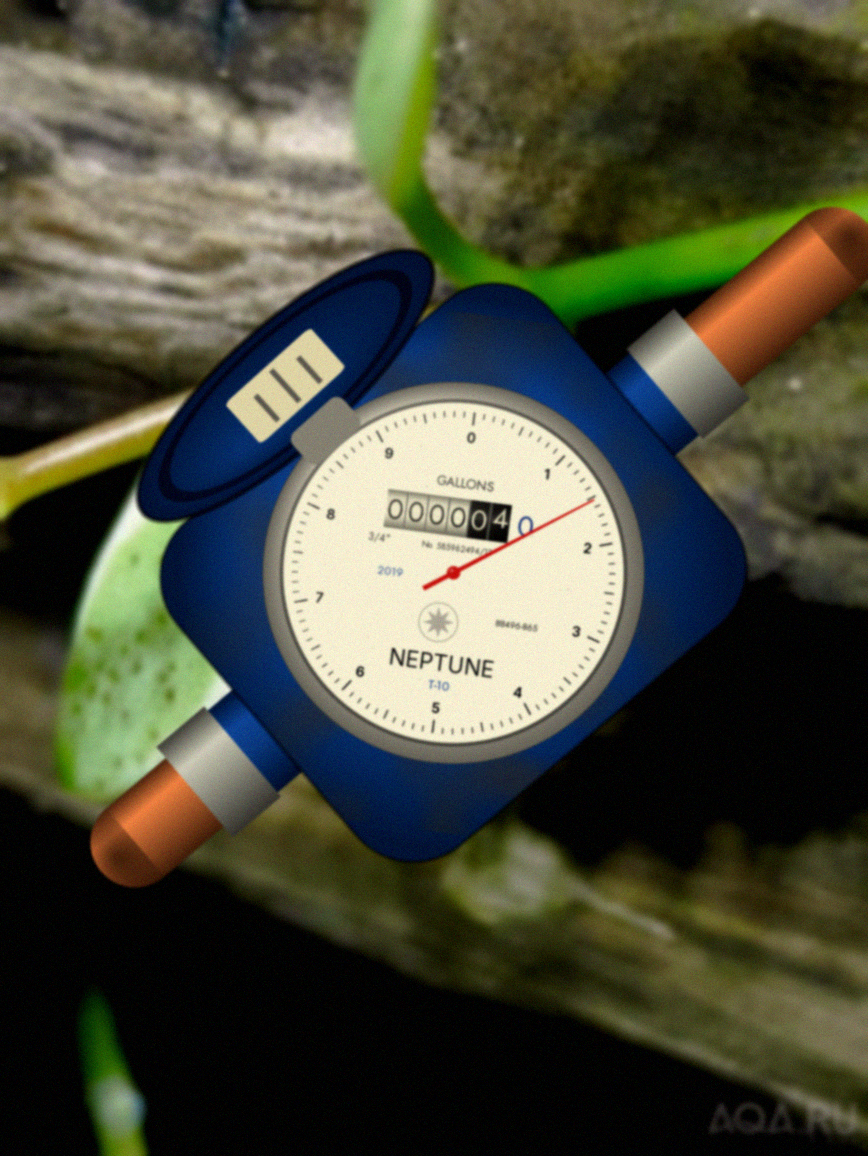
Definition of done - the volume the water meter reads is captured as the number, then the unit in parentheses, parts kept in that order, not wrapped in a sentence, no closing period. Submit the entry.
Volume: 41.5 (gal)
